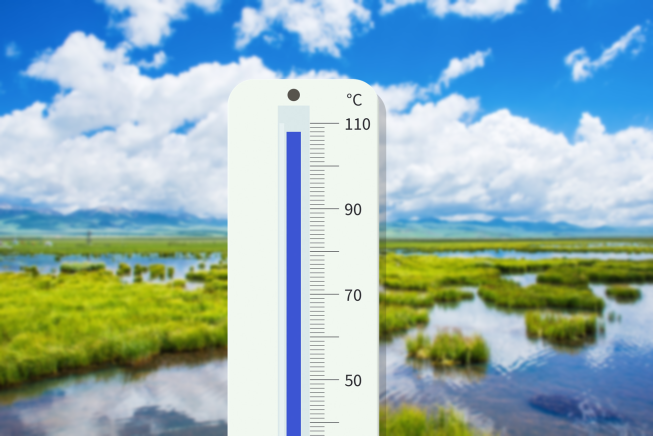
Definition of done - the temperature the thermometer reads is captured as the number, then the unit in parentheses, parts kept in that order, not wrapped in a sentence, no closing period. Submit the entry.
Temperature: 108 (°C)
